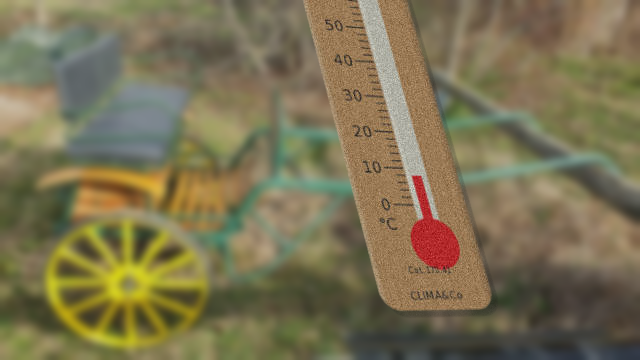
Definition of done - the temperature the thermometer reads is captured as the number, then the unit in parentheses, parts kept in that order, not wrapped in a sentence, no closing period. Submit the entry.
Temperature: 8 (°C)
